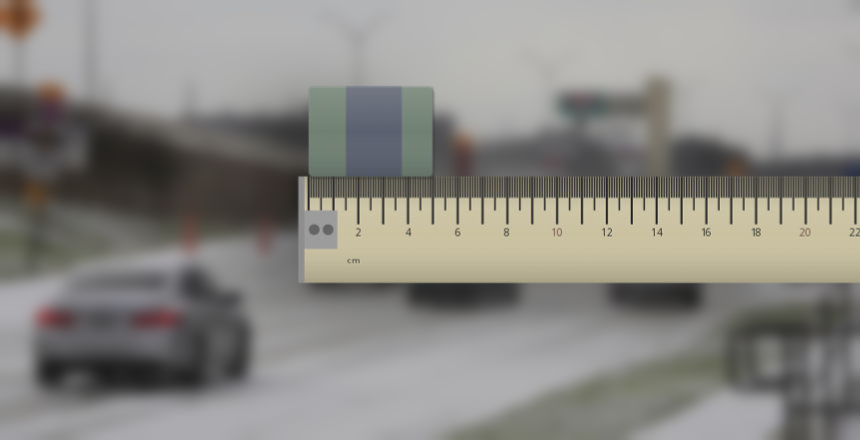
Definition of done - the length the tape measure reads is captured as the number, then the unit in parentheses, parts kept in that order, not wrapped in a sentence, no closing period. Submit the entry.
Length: 5 (cm)
